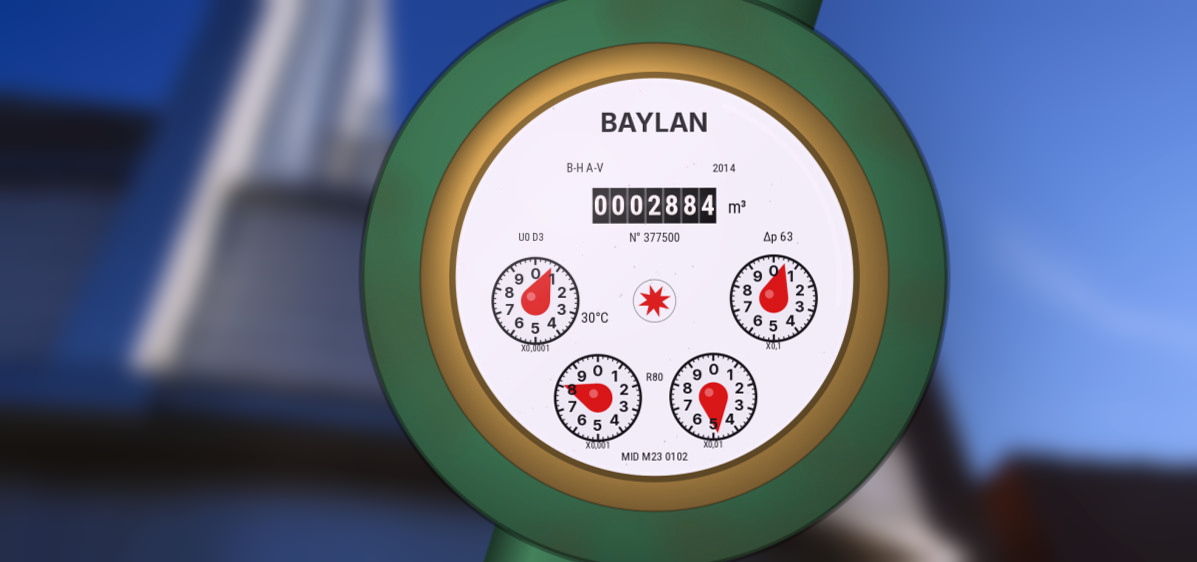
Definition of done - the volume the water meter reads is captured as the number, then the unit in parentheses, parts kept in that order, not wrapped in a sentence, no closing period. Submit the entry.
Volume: 2884.0480 (m³)
